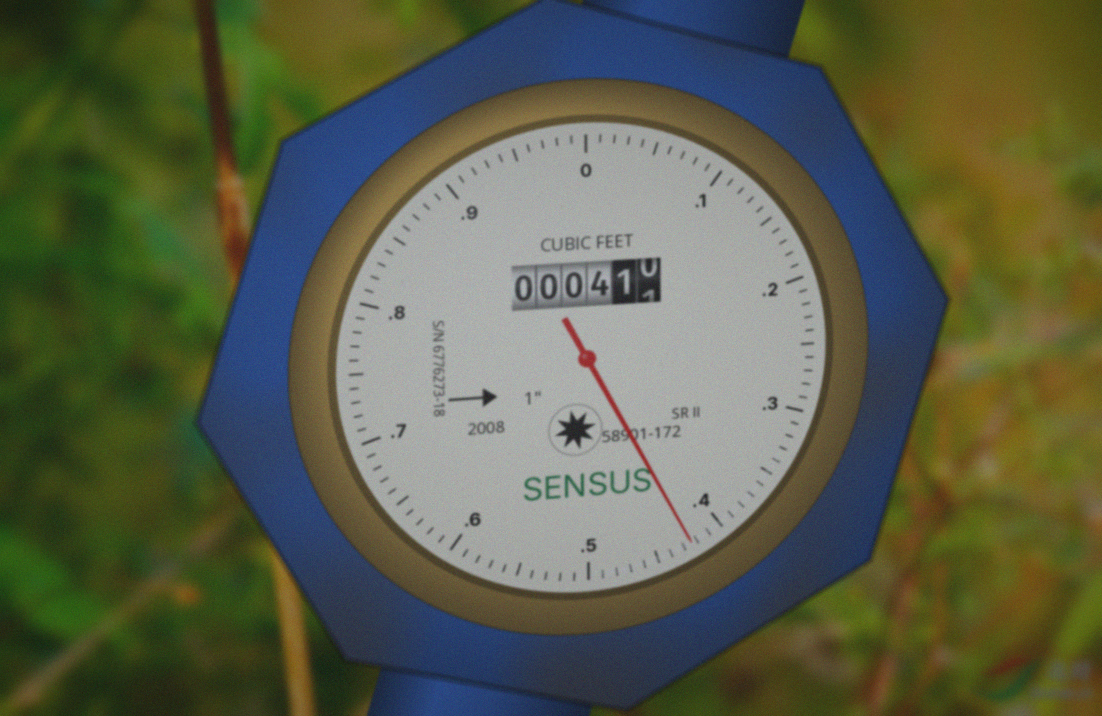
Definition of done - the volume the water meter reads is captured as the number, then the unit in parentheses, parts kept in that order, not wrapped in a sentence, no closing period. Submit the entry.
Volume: 410.42 (ft³)
